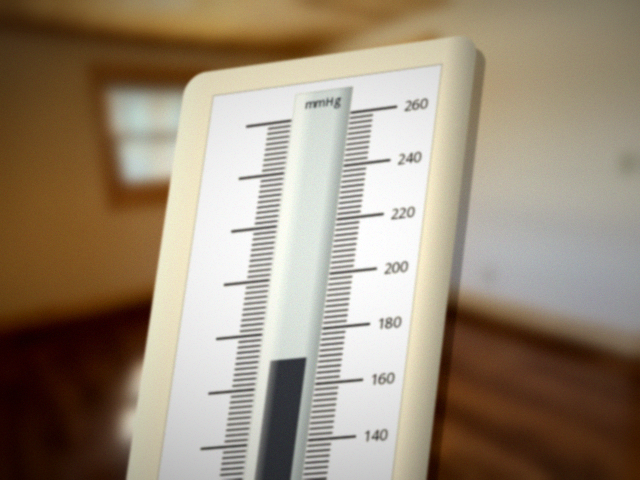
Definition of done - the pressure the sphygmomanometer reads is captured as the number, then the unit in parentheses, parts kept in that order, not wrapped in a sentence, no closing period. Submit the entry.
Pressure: 170 (mmHg)
